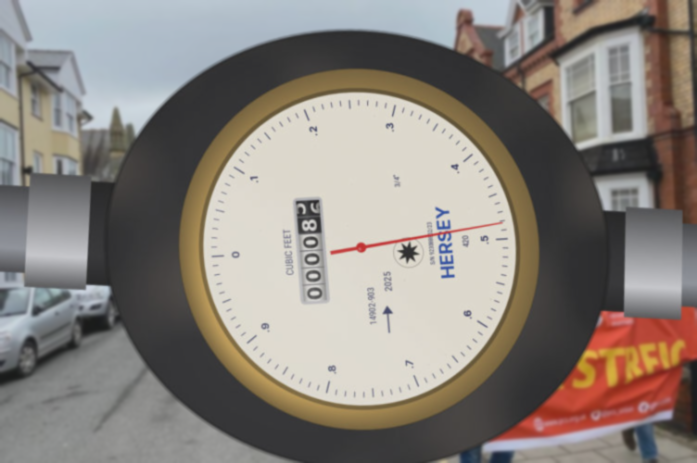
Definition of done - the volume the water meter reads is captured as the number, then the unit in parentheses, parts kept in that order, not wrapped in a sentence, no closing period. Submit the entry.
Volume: 85.48 (ft³)
